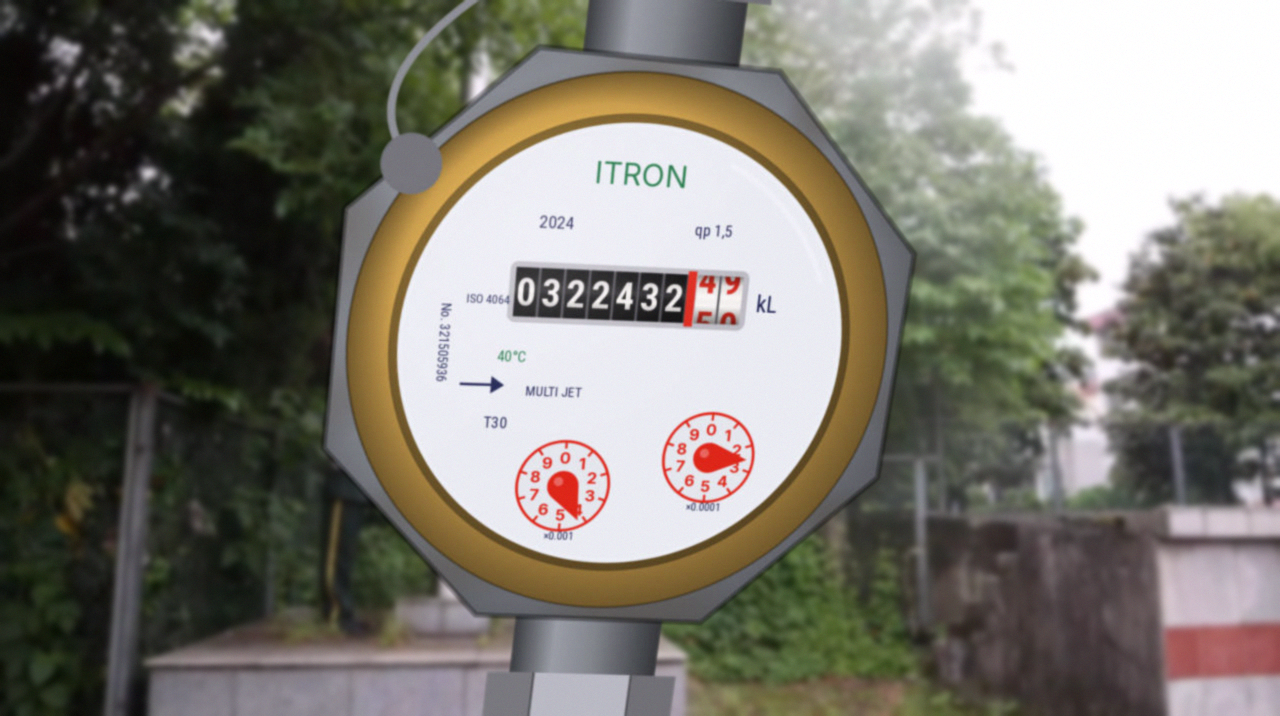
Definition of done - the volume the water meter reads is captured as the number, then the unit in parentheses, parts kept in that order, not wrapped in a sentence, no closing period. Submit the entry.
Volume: 322432.4942 (kL)
